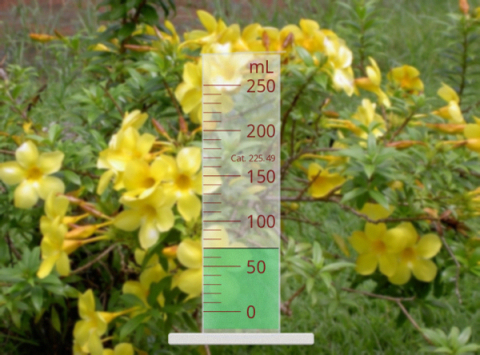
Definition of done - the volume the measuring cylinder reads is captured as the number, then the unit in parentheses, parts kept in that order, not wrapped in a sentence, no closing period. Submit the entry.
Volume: 70 (mL)
